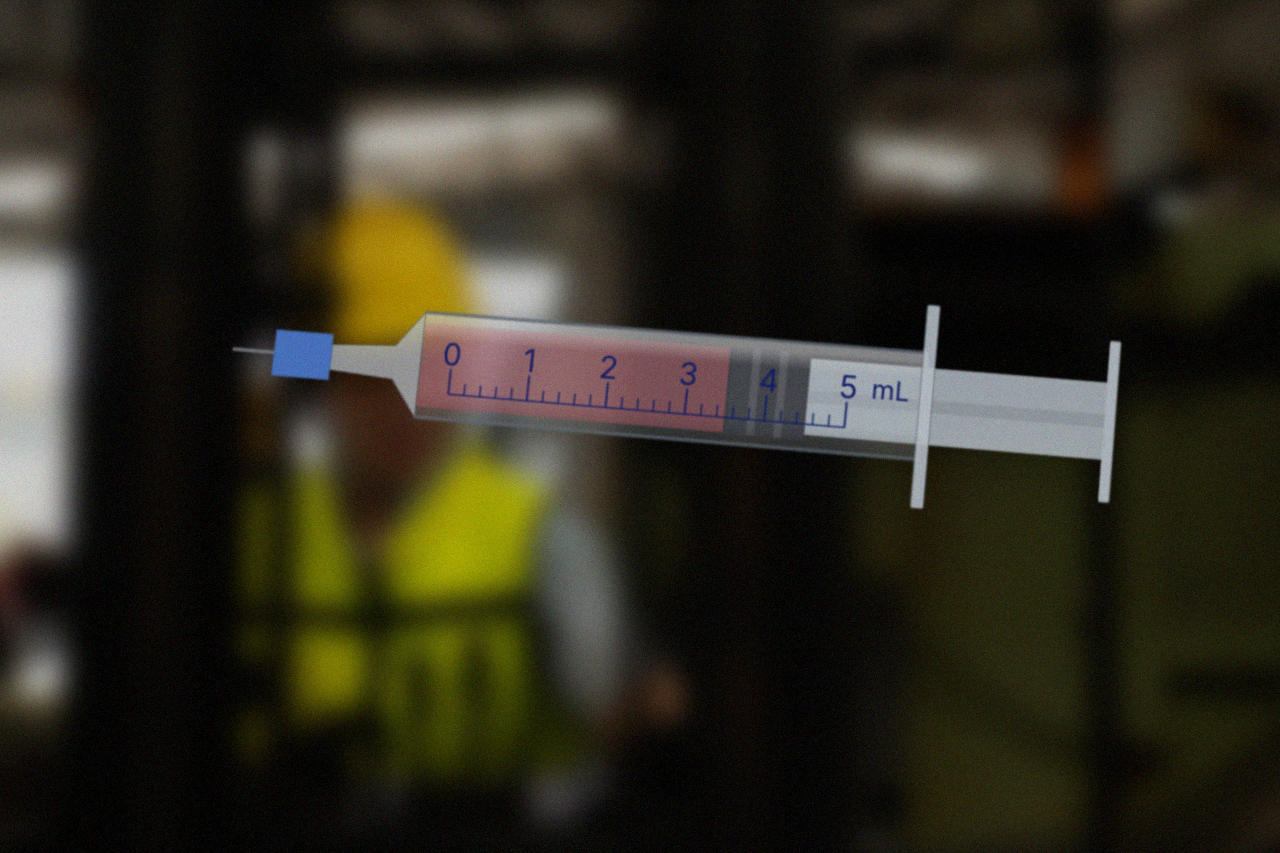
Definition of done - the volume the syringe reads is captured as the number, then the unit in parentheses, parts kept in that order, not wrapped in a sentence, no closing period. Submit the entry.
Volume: 3.5 (mL)
